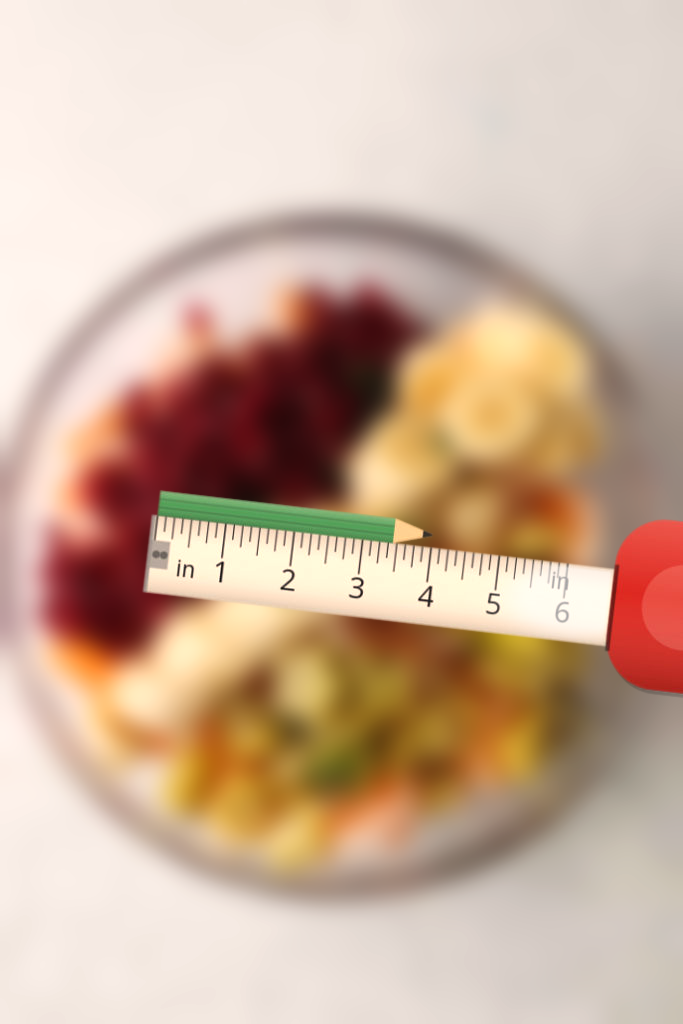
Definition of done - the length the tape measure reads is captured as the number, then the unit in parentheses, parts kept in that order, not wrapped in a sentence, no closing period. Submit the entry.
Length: 4 (in)
